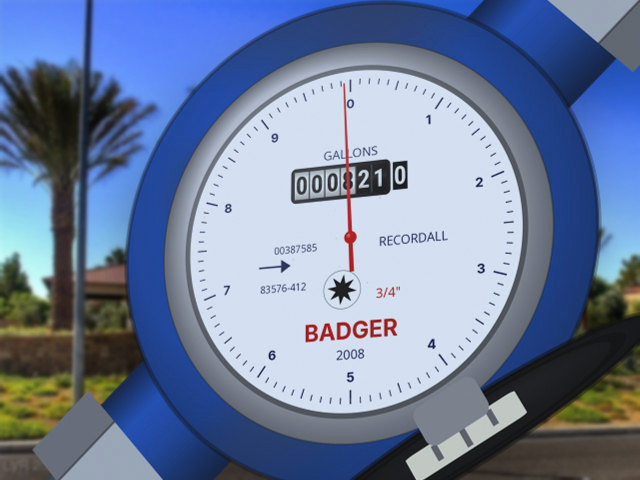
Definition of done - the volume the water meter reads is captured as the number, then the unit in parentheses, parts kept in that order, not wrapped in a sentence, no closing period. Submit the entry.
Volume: 8209.9 (gal)
